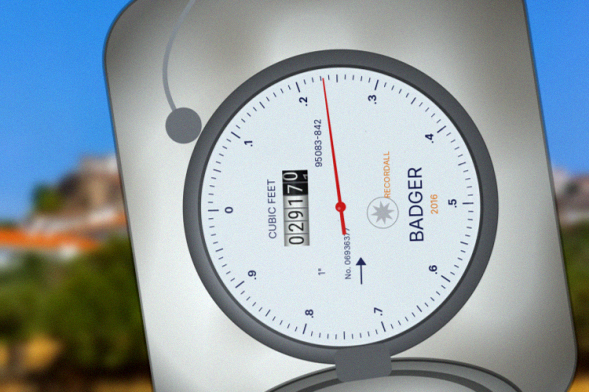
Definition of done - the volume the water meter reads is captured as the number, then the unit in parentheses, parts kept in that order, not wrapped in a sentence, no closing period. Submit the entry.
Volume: 29170.23 (ft³)
